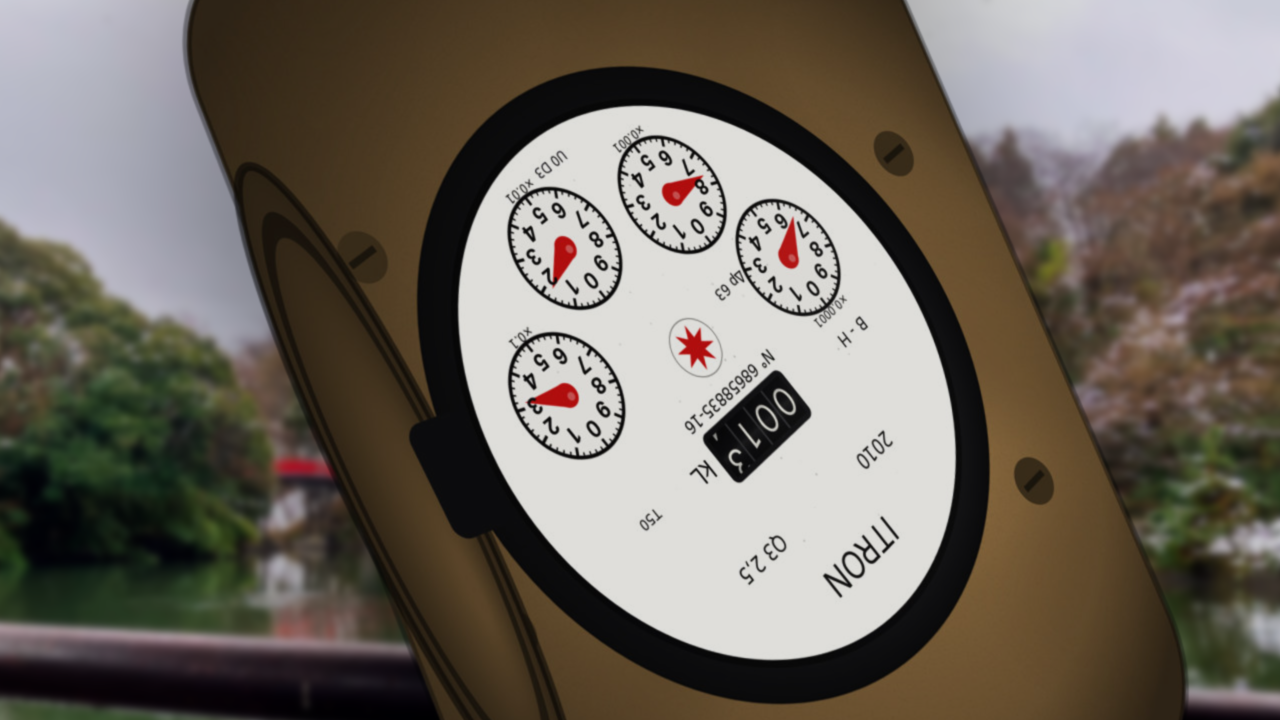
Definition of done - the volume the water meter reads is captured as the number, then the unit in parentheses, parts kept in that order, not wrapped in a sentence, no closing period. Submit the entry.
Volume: 13.3176 (kL)
